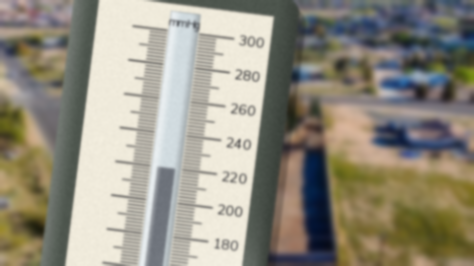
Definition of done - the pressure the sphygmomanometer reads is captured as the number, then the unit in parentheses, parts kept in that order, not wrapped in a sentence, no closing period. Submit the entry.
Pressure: 220 (mmHg)
